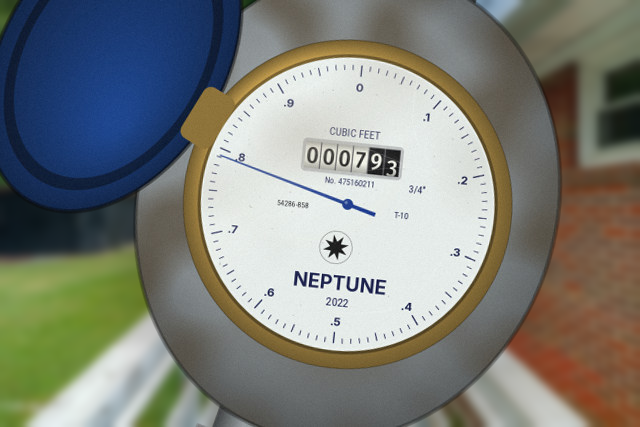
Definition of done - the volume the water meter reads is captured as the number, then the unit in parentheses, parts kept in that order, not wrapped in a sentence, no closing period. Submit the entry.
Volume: 792.79 (ft³)
